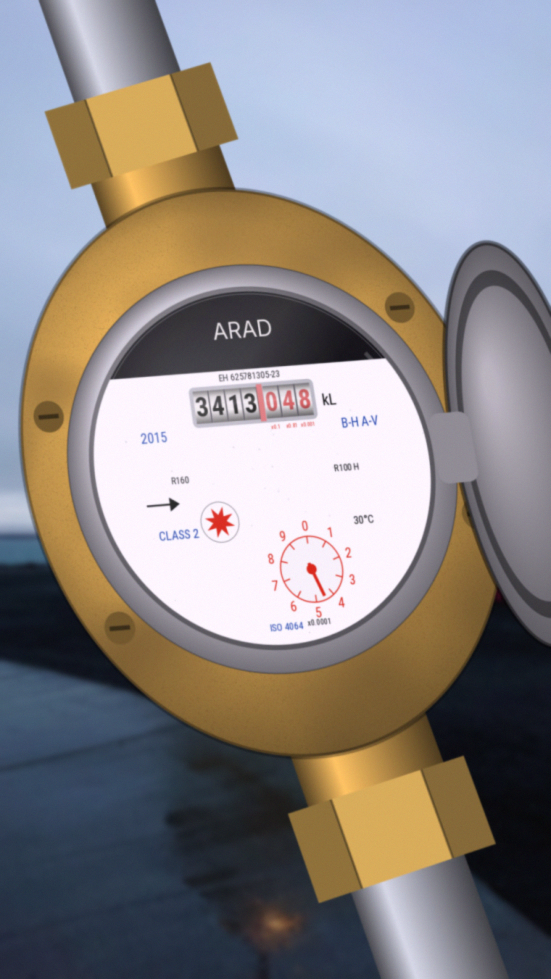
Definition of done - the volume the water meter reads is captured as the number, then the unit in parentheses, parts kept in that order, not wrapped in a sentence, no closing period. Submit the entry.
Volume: 3413.0484 (kL)
